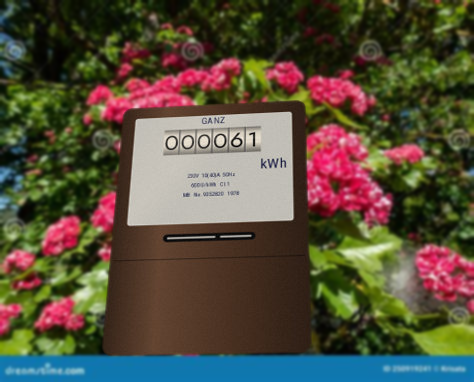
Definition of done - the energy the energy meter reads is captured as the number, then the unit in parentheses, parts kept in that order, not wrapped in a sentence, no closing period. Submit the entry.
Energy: 61 (kWh)
